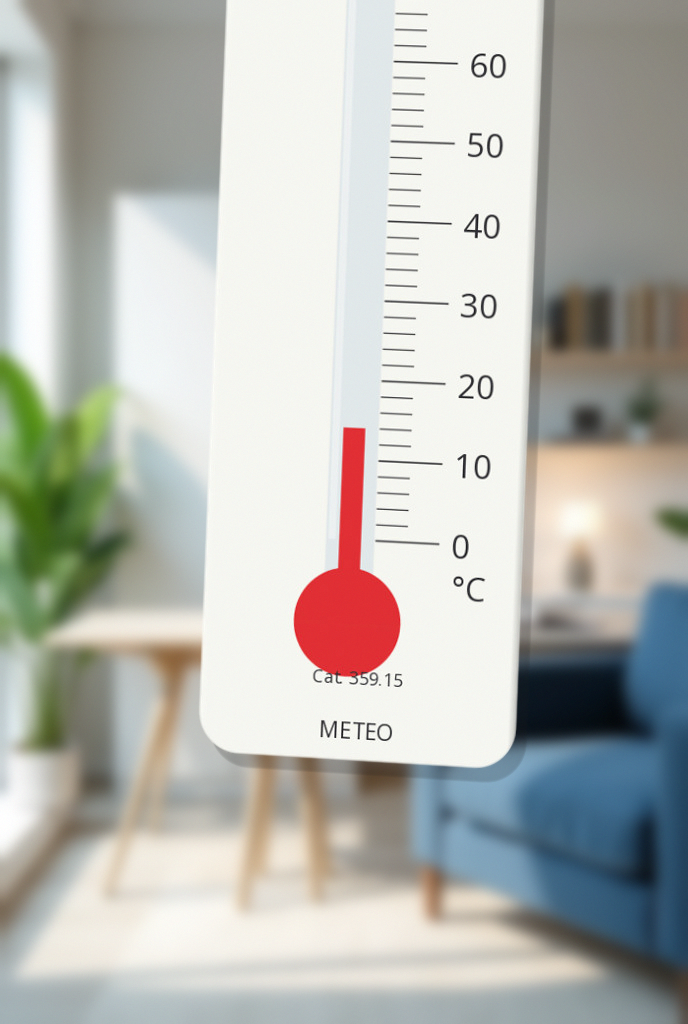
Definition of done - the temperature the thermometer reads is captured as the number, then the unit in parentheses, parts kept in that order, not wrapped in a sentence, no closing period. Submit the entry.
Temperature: 14 (°C)
